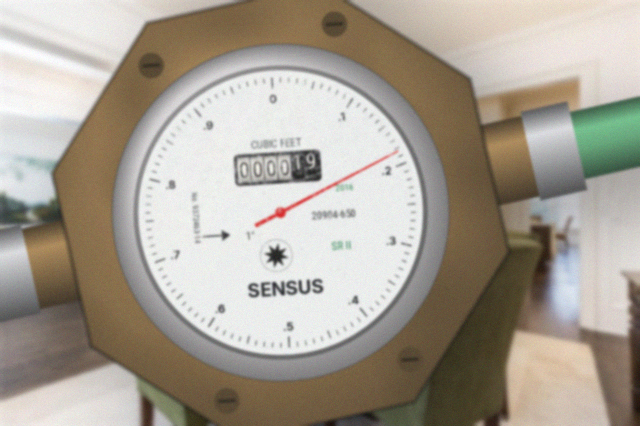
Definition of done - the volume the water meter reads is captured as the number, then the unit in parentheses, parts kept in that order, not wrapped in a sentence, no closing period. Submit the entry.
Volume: 19.18 (ft³)
